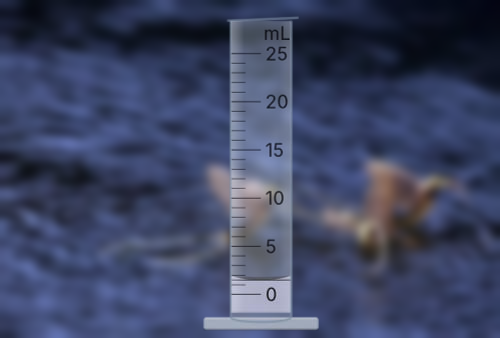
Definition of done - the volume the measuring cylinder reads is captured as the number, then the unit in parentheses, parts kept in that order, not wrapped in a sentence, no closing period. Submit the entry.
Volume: 1.5 (mL)
